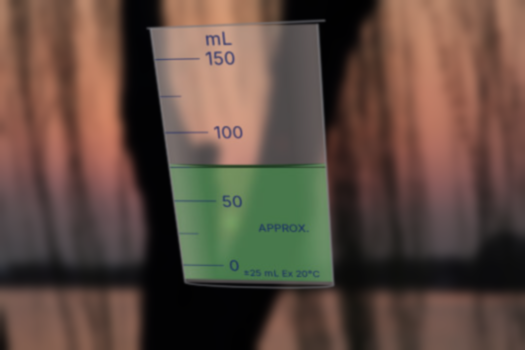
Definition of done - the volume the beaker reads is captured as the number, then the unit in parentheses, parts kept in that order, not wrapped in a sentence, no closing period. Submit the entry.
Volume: 75 (mL)
